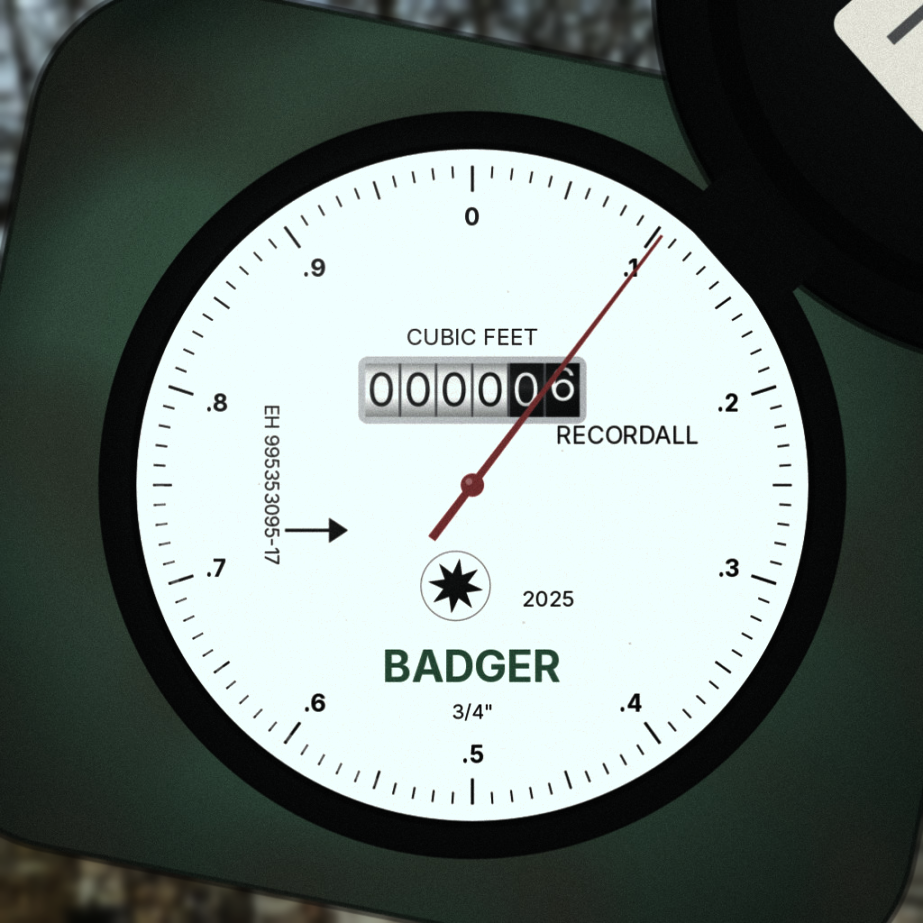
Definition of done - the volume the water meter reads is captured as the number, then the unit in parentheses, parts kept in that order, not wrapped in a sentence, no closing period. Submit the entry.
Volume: 6.10 (ft³)
